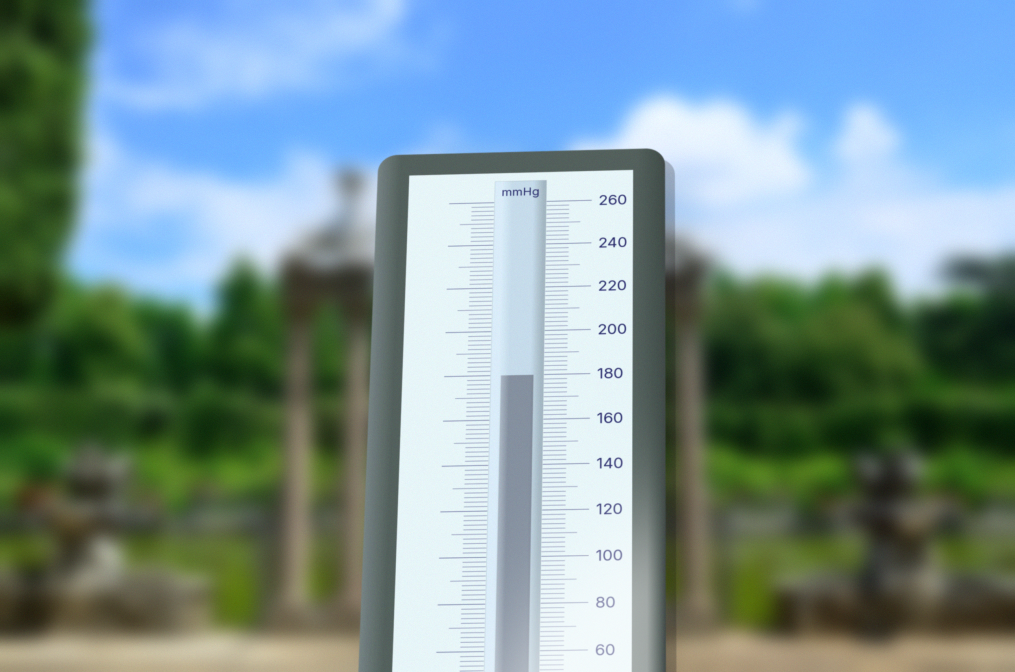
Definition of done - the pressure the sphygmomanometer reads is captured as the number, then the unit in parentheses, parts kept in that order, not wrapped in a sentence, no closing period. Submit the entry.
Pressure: 180 (mmHg)
